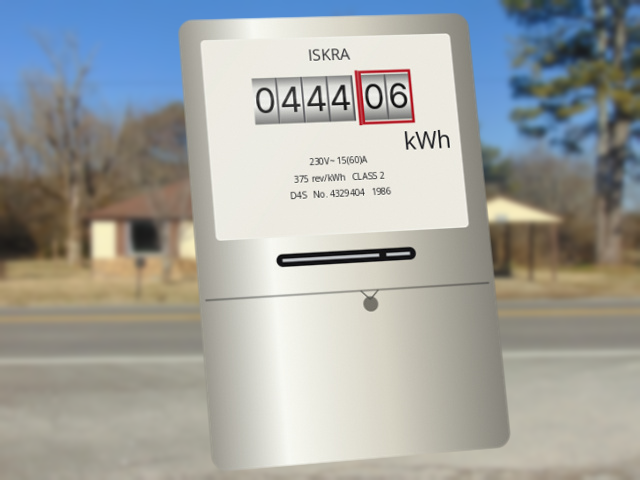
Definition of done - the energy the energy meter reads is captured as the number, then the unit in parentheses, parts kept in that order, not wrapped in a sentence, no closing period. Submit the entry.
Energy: 444.06 (kWh)
